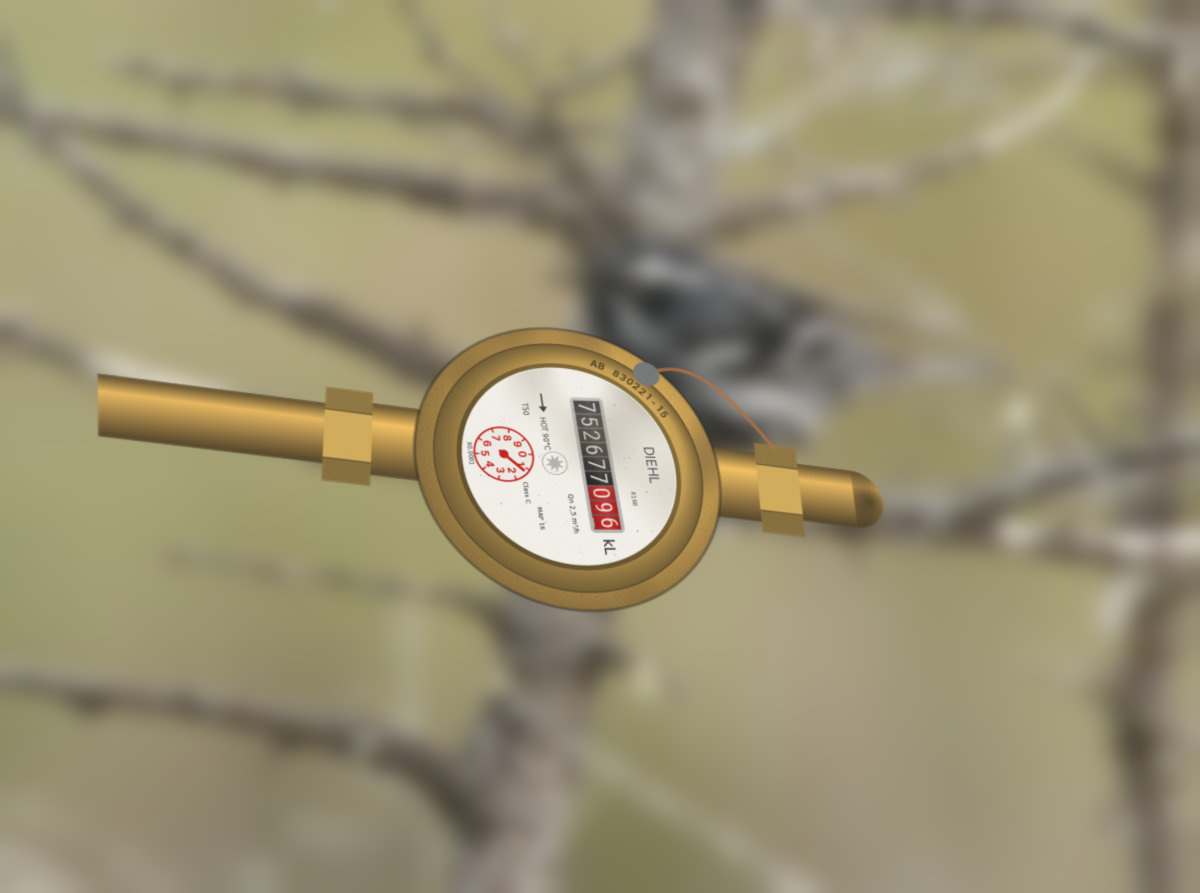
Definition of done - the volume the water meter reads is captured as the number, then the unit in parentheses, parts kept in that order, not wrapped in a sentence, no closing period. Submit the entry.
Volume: 752677.0961 (kL)
